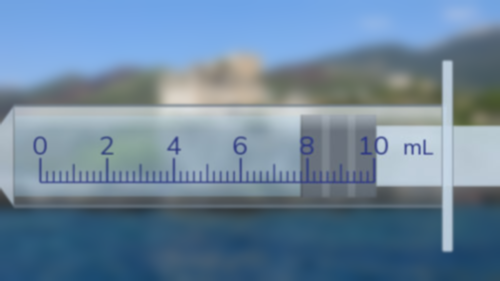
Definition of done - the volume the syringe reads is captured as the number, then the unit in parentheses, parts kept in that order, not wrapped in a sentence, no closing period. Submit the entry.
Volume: 7.8 (mL)
